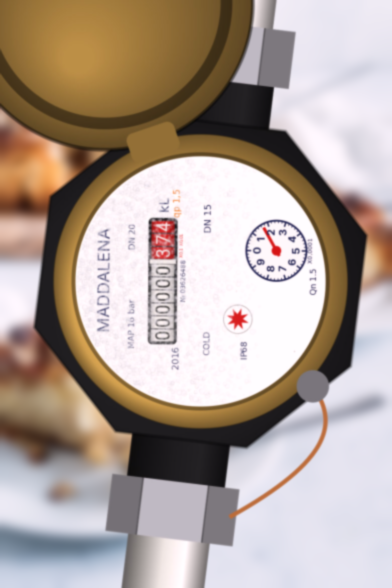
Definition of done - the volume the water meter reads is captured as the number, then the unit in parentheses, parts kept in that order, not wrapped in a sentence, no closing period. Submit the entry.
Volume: 0.3741 (kL)
